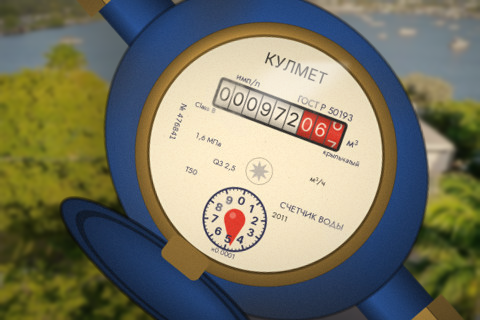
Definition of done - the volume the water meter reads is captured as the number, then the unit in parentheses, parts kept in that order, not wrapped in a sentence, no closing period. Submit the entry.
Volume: 972.0664 (m³)
